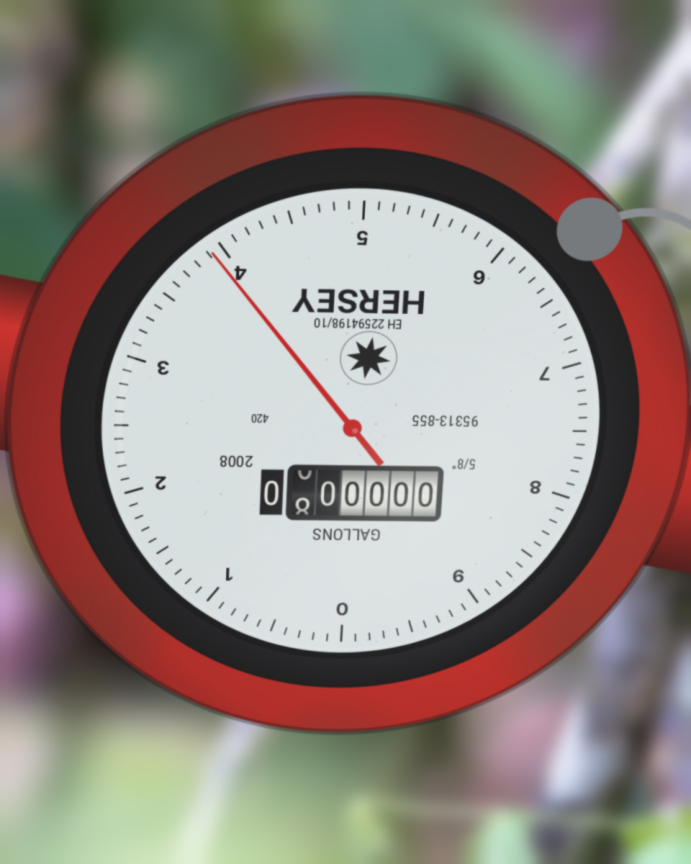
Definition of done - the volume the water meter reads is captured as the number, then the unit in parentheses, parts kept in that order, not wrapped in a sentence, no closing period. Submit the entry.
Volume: 83.9 (gal)
